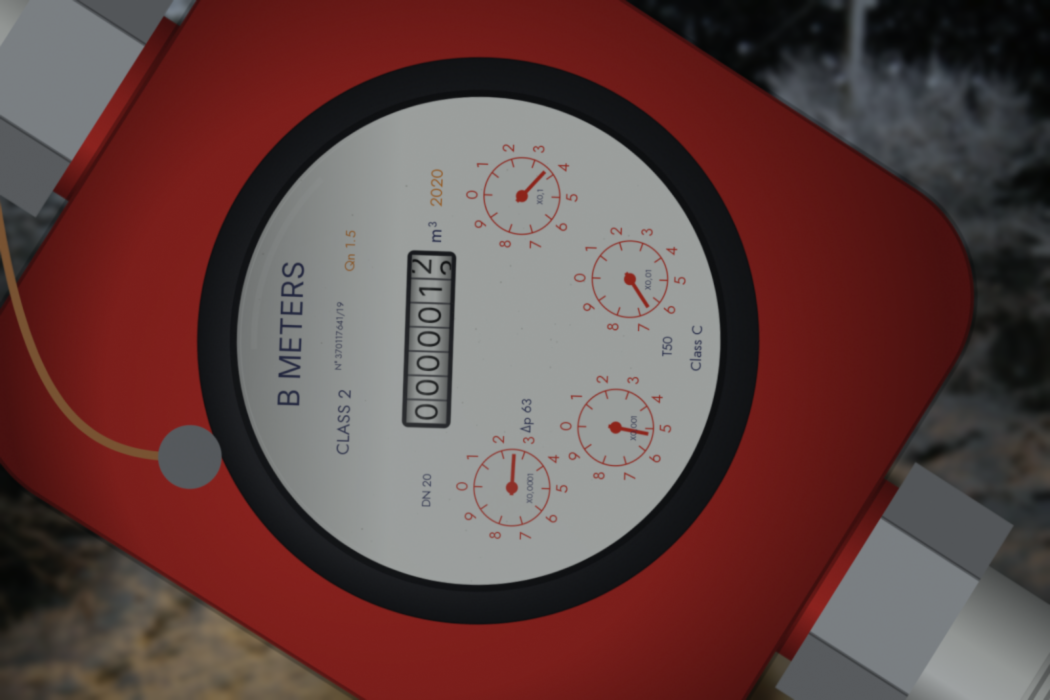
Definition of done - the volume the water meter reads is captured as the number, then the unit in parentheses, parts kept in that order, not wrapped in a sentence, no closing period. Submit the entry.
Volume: 12.3652 (m³)
